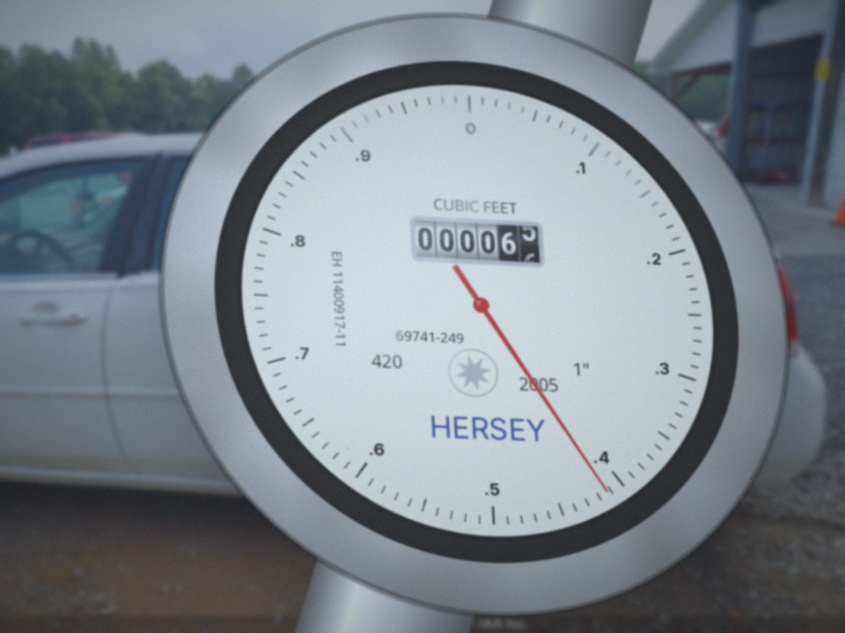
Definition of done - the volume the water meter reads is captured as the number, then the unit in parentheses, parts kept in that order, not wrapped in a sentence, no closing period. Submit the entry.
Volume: 65.41 (ft³)
